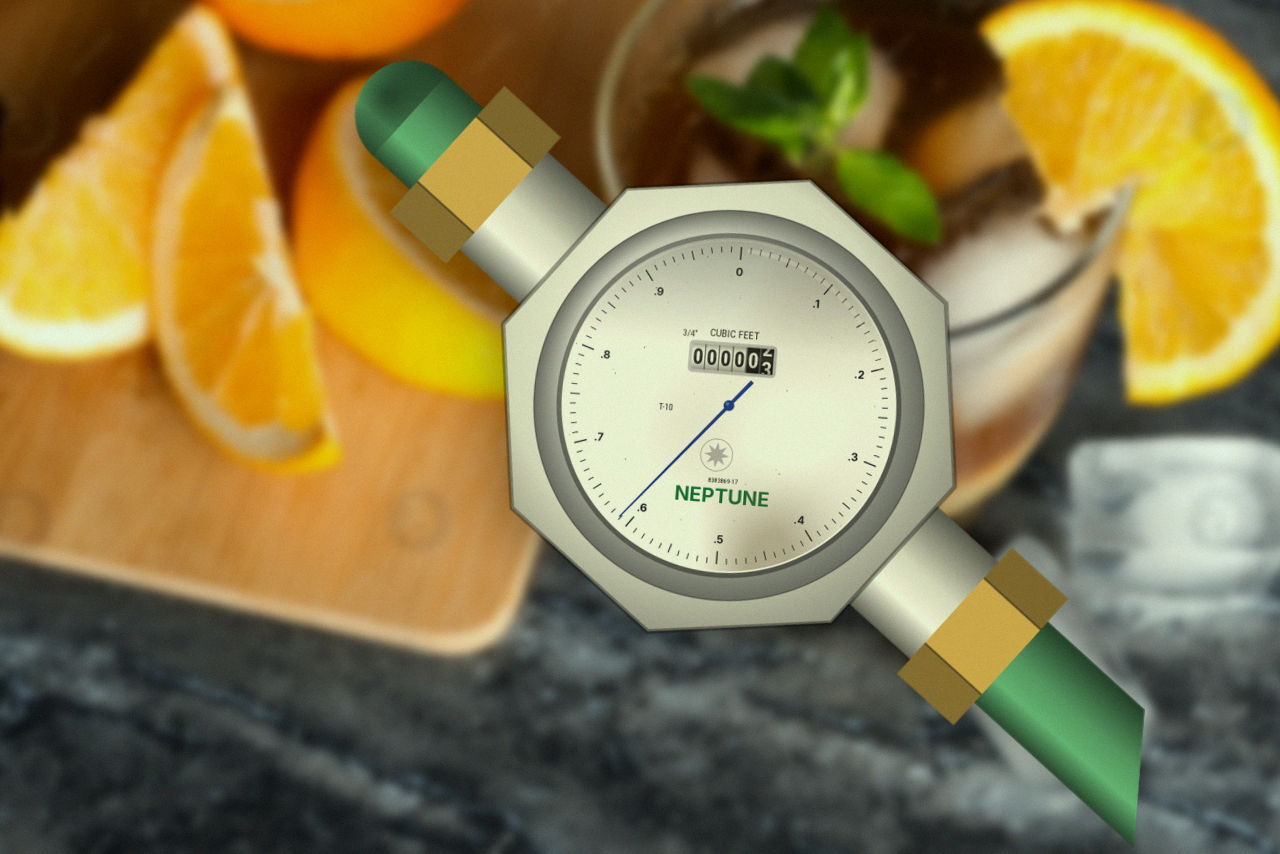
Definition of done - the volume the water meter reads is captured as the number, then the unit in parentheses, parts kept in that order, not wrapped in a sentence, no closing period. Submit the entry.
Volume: 2.61 (ft³)
